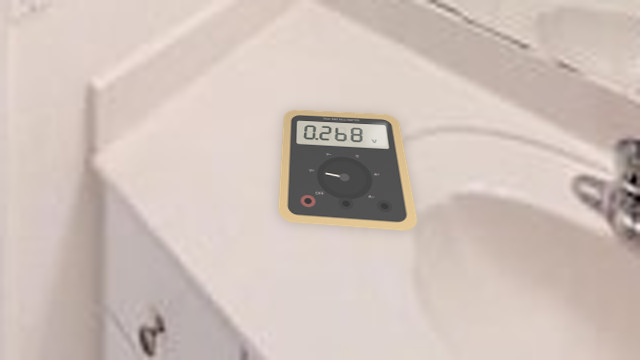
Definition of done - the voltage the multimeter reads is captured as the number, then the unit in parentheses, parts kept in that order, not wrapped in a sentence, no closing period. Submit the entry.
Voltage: 0.268 (V)
